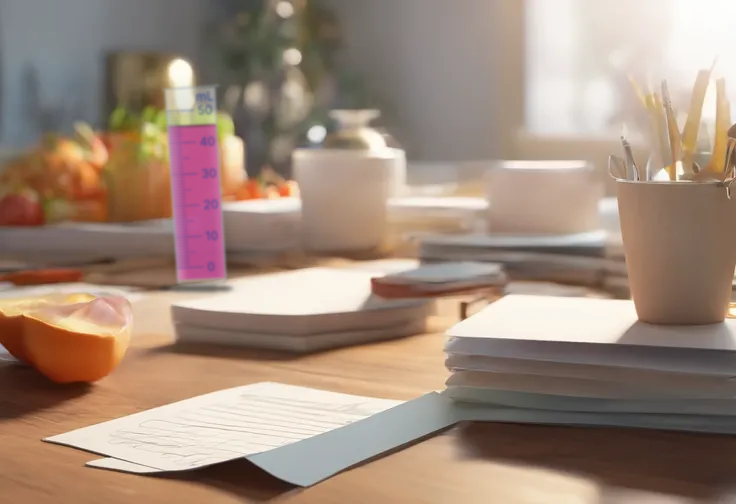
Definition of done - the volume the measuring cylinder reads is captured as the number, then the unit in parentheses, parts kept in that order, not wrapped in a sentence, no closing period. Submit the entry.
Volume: 45 (mL)
